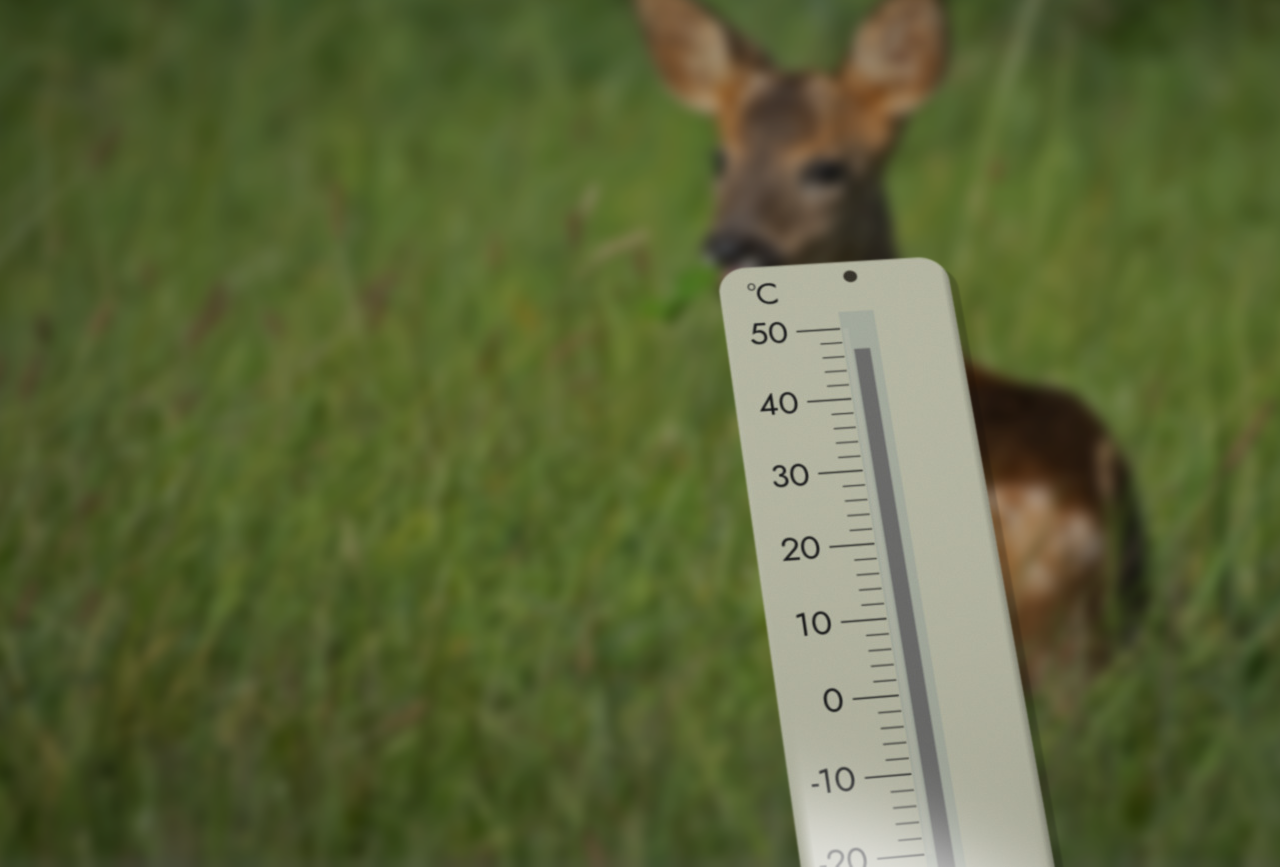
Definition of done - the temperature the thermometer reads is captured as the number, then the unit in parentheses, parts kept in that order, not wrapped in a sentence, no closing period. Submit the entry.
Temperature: 47 (°C)
